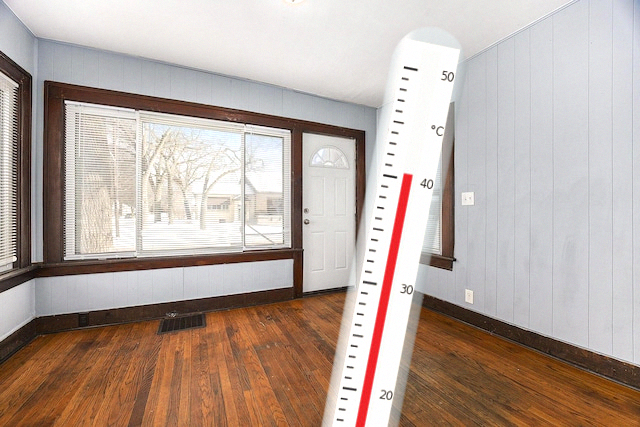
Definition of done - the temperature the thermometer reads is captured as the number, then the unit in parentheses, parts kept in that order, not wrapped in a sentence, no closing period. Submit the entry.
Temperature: 40.5 (°C)
